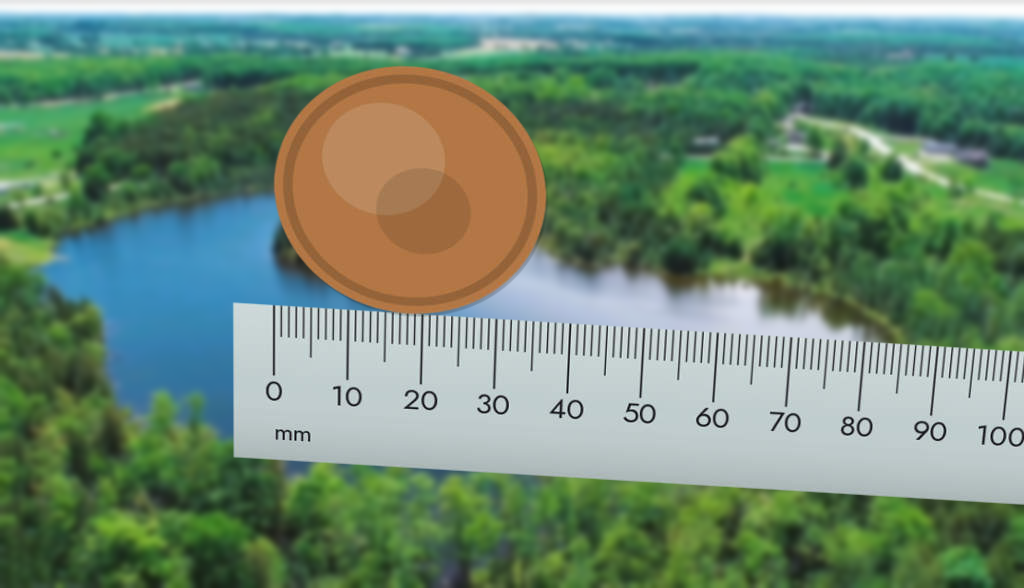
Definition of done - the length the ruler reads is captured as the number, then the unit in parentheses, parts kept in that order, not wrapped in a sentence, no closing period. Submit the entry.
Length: 36 (mm)
